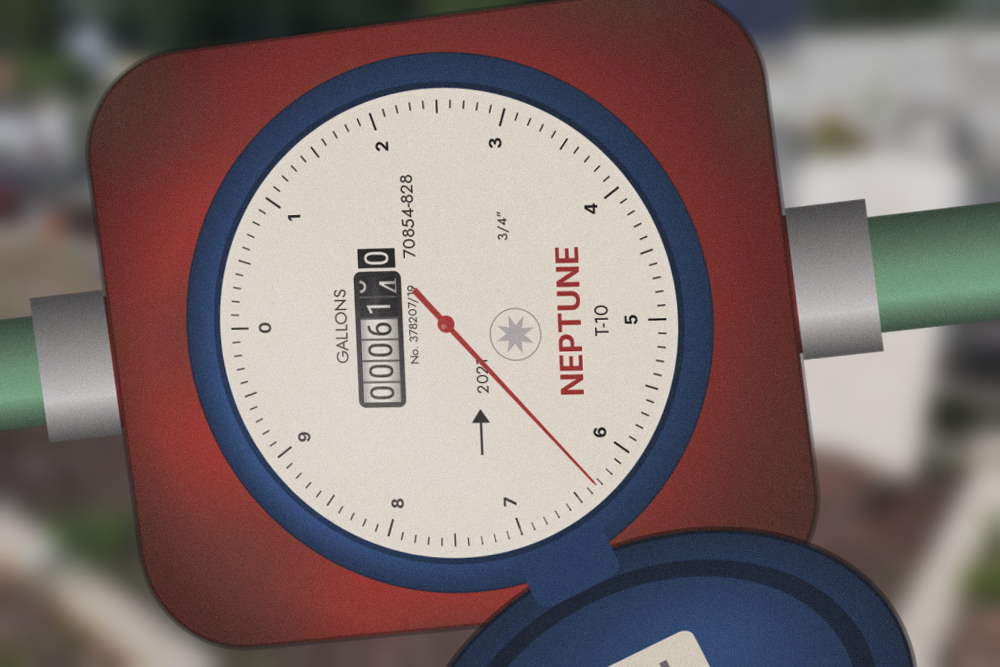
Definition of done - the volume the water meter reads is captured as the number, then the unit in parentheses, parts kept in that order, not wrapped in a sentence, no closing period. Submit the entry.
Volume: 6136.3 (gal)
